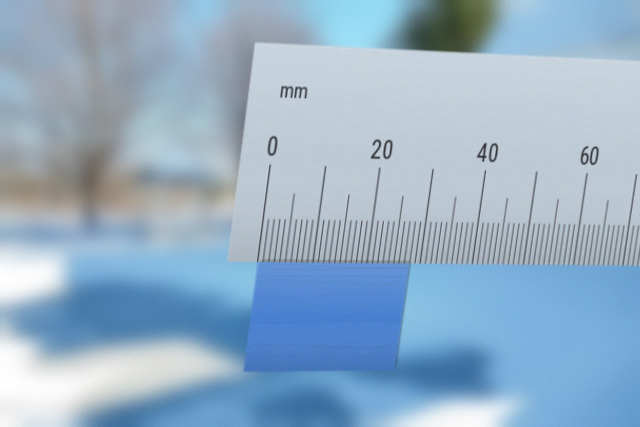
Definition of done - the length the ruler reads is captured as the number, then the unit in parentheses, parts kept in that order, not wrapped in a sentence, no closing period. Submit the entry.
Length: 28 (mm)
